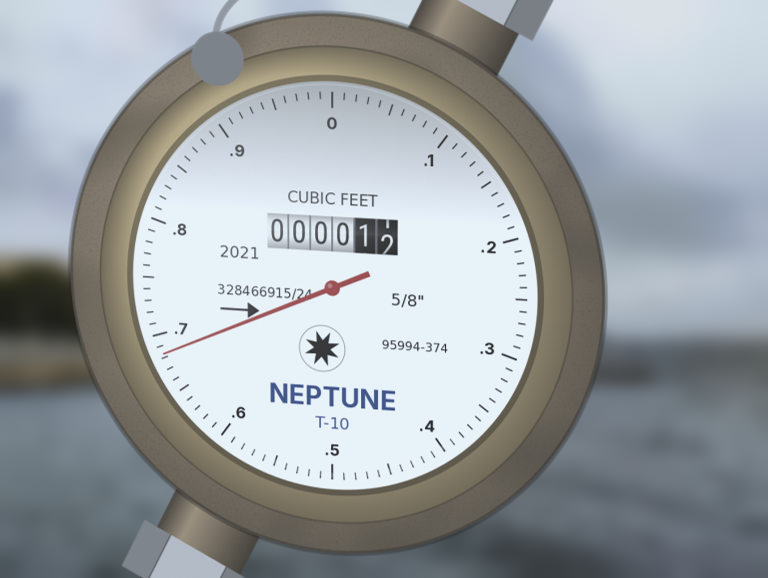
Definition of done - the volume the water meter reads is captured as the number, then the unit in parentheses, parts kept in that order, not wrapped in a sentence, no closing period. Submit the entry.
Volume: 11.68 (ft³)
